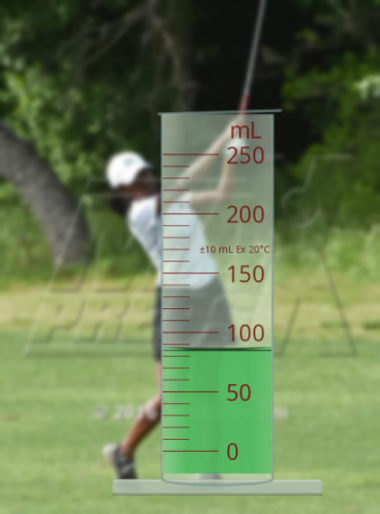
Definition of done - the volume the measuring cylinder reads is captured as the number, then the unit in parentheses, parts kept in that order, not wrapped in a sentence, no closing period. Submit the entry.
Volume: 85 (mL)
